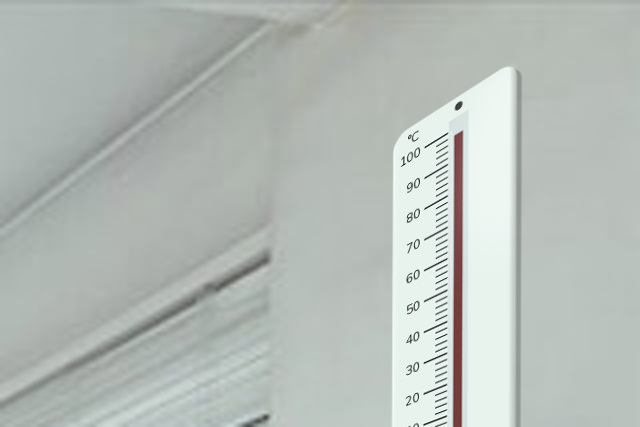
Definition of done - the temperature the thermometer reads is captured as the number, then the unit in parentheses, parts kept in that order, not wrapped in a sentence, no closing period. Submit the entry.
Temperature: 98 (°C)
